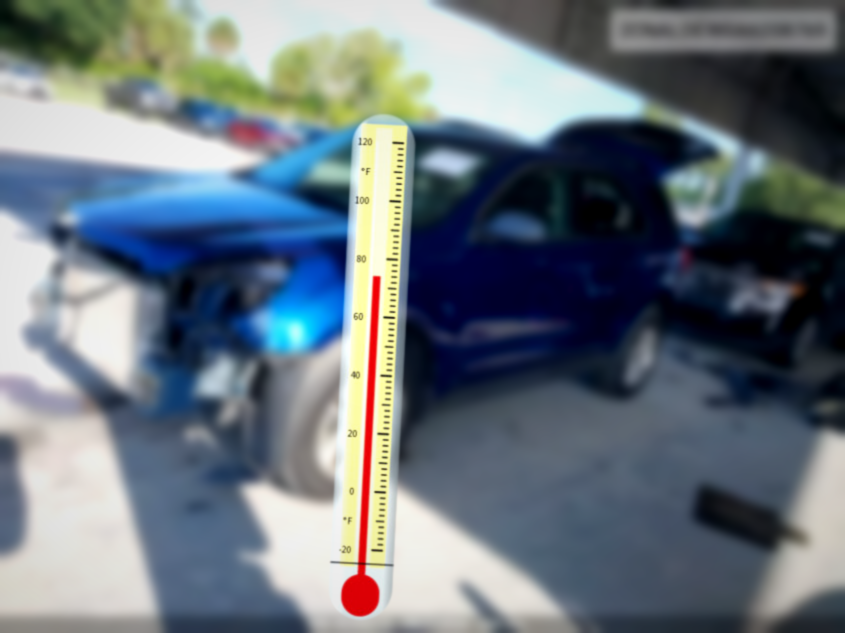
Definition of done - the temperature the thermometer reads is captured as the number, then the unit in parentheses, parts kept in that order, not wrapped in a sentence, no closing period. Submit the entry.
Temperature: 74 (°F)
